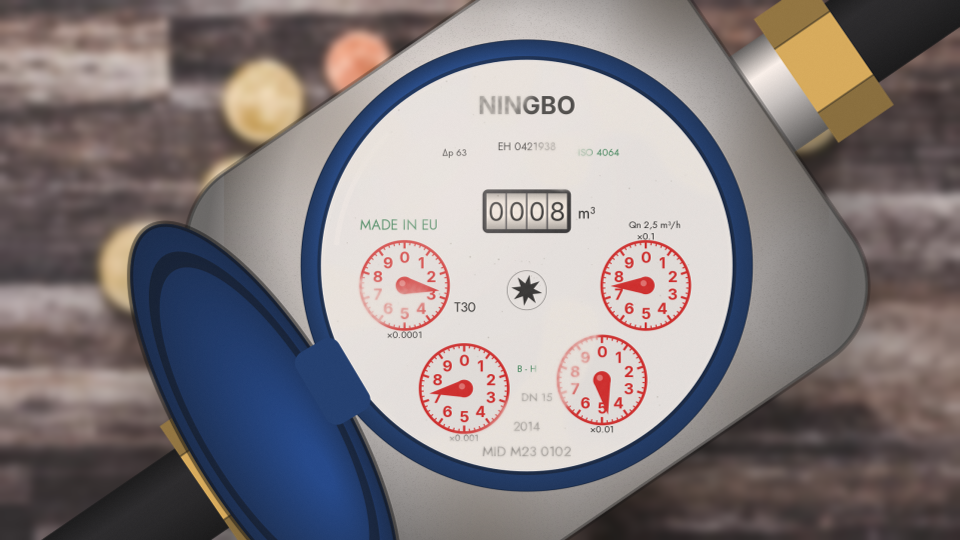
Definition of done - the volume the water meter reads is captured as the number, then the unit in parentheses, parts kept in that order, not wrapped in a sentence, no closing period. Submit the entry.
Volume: 8.7472 (m³)
